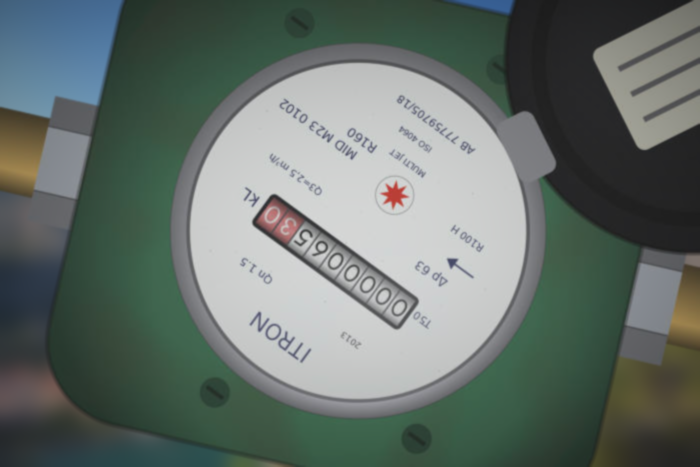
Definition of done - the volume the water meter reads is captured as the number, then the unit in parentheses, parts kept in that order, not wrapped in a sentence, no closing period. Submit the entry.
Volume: 65.30 (kL)
